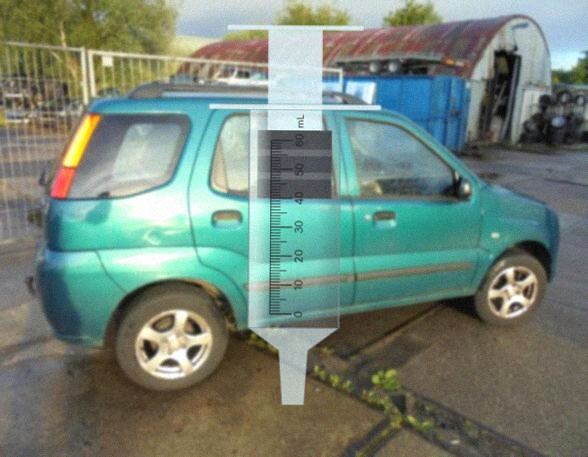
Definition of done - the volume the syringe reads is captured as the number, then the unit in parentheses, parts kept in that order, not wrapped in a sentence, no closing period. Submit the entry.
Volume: 40 (mL)
